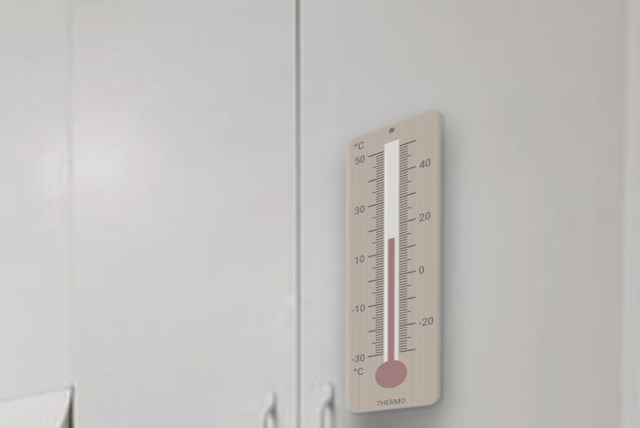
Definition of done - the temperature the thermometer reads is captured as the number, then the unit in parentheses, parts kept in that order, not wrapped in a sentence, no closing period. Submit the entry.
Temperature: 15 (°C)
